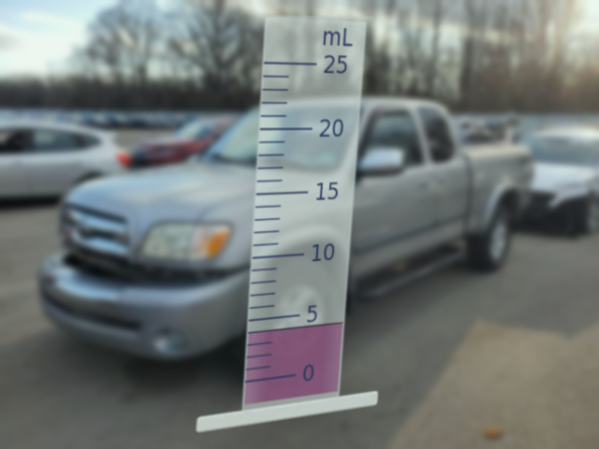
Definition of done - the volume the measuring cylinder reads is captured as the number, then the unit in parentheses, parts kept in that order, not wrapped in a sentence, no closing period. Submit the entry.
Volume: 4 (mL)
